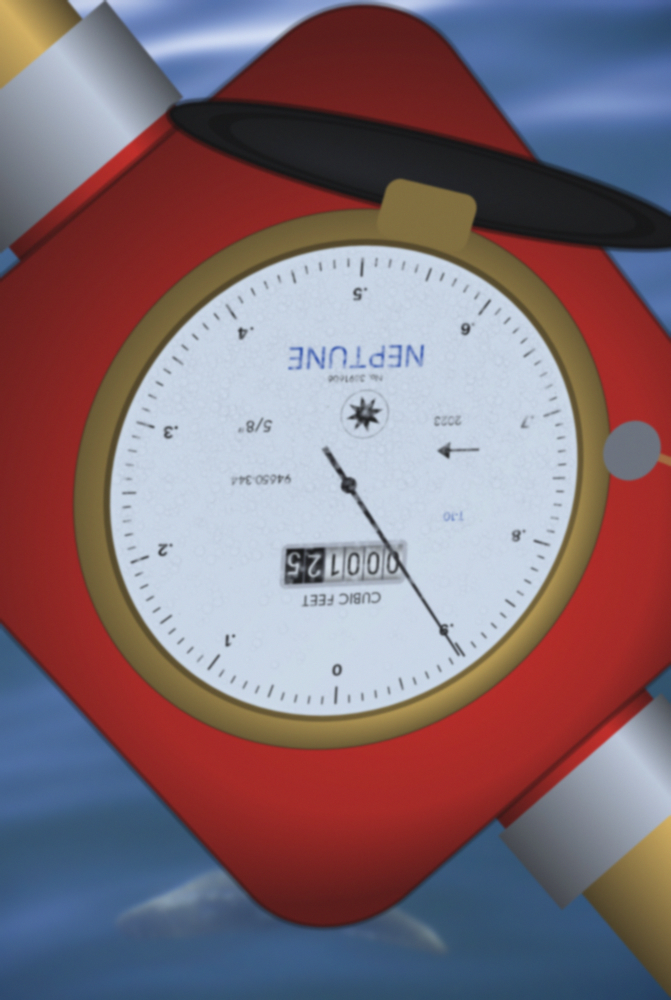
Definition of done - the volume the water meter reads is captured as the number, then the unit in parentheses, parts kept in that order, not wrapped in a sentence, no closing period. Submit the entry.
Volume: 124.90 (ft³)
